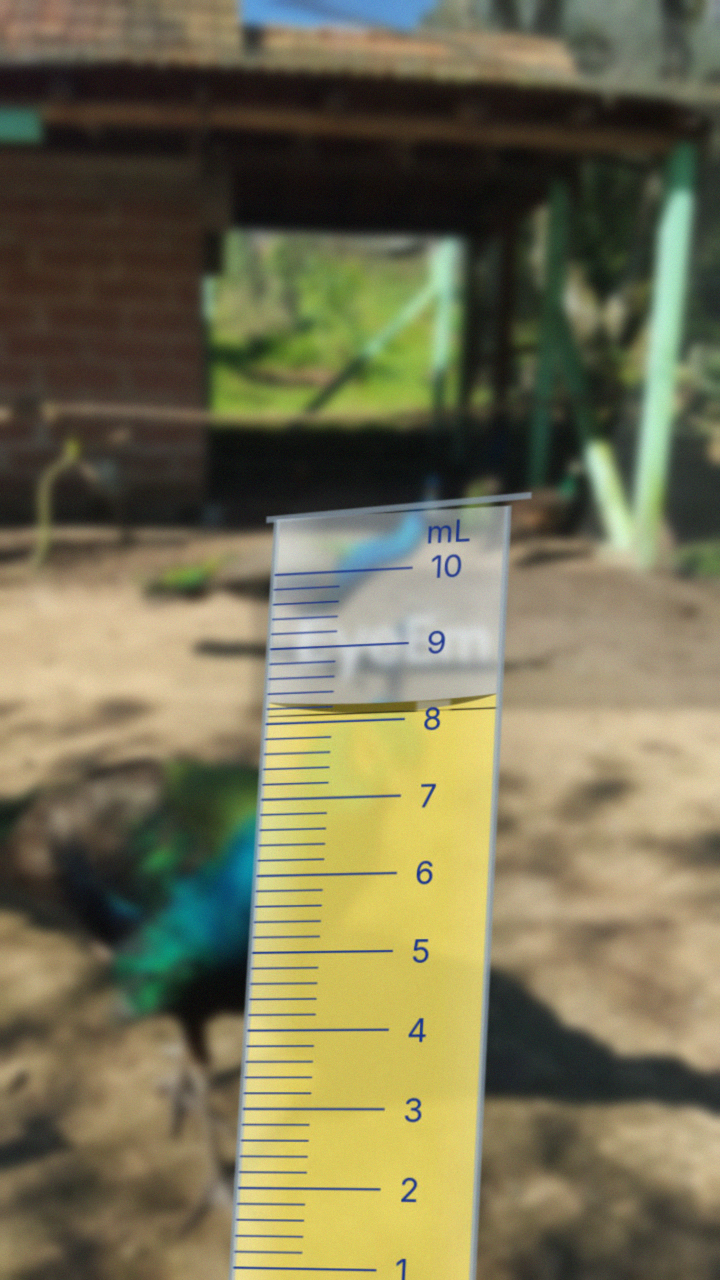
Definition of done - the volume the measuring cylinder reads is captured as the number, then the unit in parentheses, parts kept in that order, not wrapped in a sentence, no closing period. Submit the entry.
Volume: 8.1 (mL)
